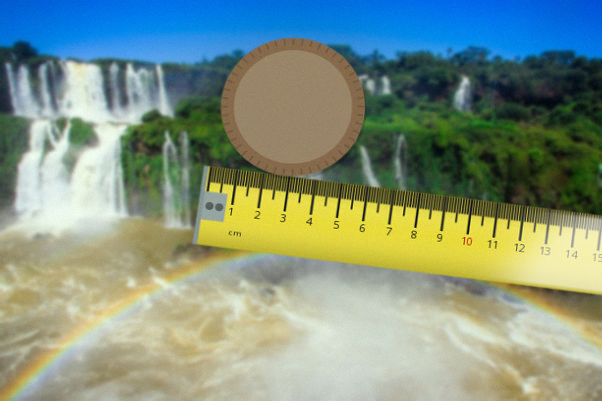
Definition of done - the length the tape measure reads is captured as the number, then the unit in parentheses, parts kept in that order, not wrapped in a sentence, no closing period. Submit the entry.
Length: 5.5 (cm)
